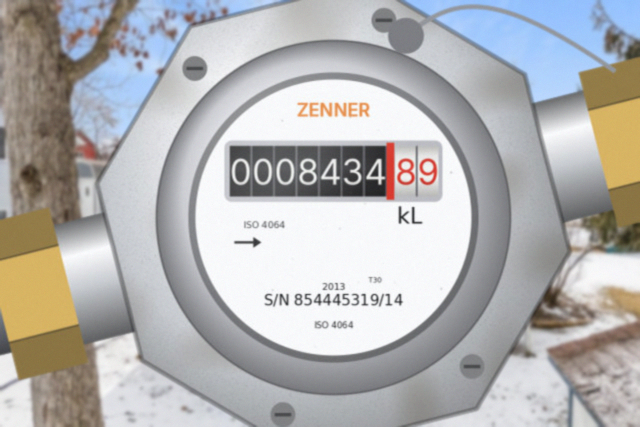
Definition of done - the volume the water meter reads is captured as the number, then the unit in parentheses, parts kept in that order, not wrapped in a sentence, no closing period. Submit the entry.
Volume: 8434.89 (kL)
